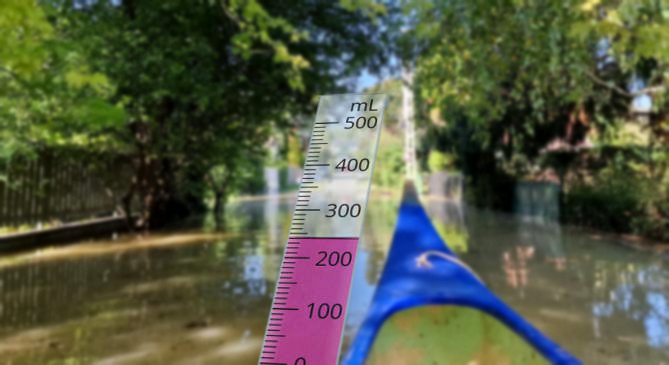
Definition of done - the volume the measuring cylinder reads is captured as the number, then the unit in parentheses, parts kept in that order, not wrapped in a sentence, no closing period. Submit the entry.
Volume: 240 (mL)
